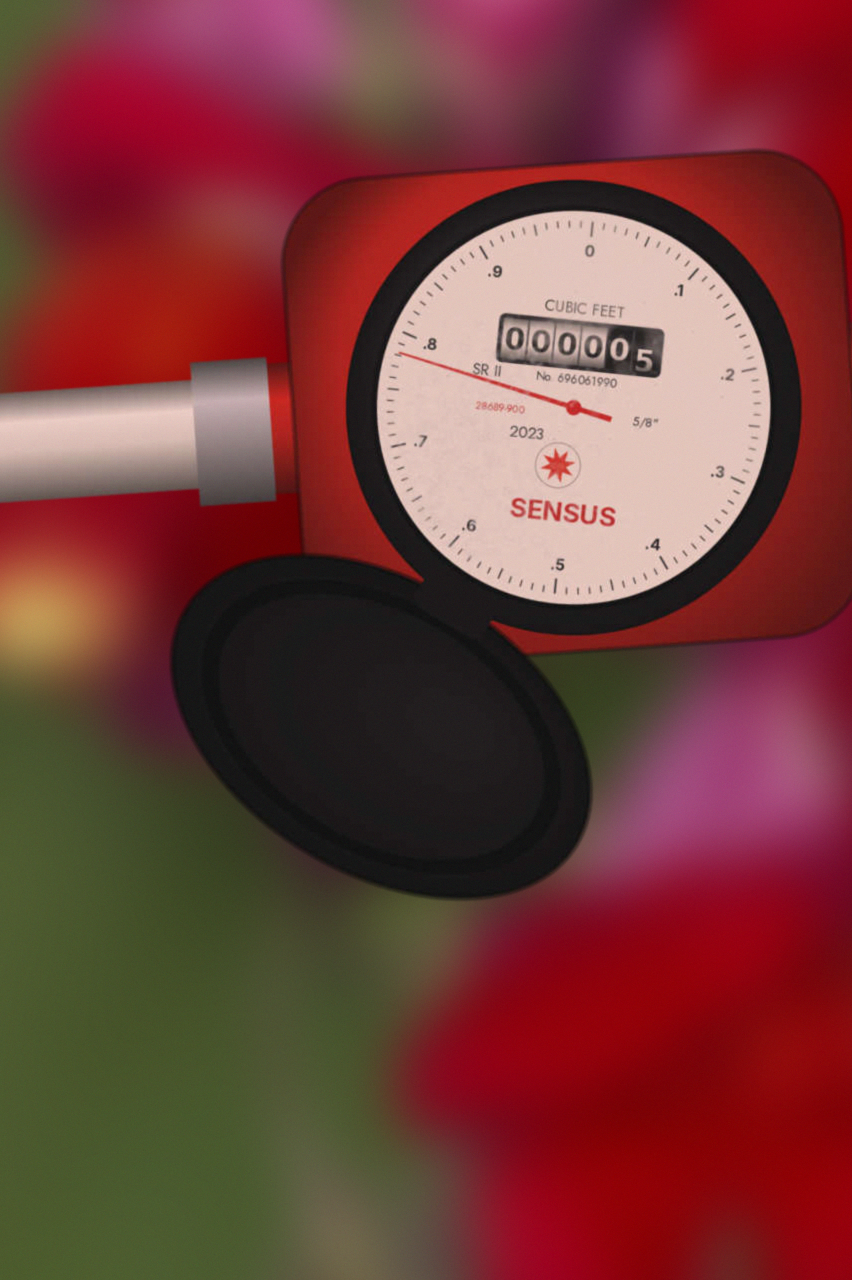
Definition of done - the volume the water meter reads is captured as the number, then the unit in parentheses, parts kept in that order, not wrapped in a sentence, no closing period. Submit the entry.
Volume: 4.78 (ft³)
